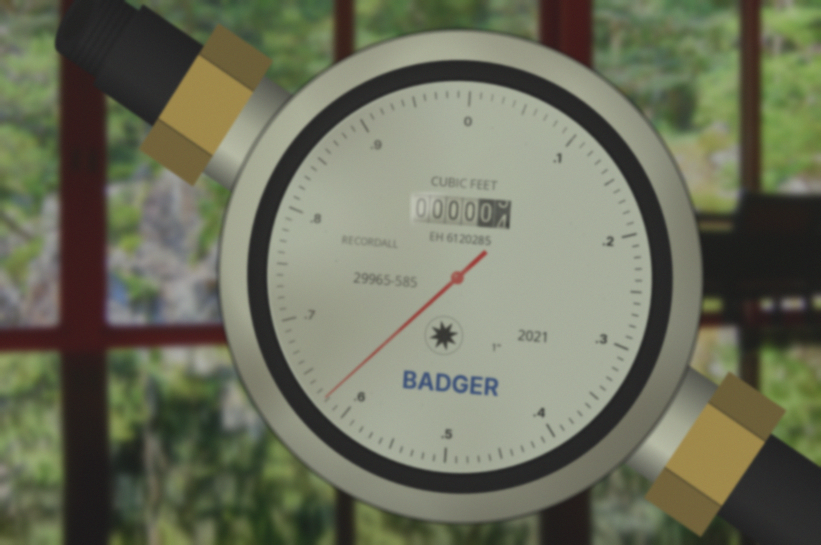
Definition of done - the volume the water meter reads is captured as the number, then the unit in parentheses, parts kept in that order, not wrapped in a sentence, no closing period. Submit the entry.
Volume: 3.62 (ft³)
